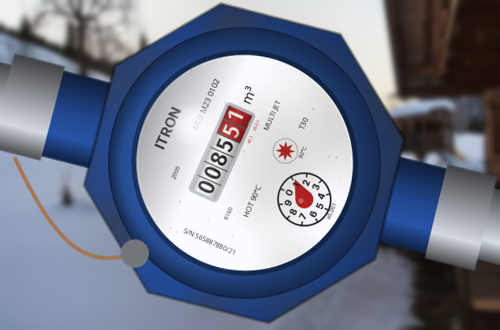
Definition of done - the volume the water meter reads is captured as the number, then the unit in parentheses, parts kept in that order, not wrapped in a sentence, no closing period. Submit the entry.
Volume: 85.511 (m³)
